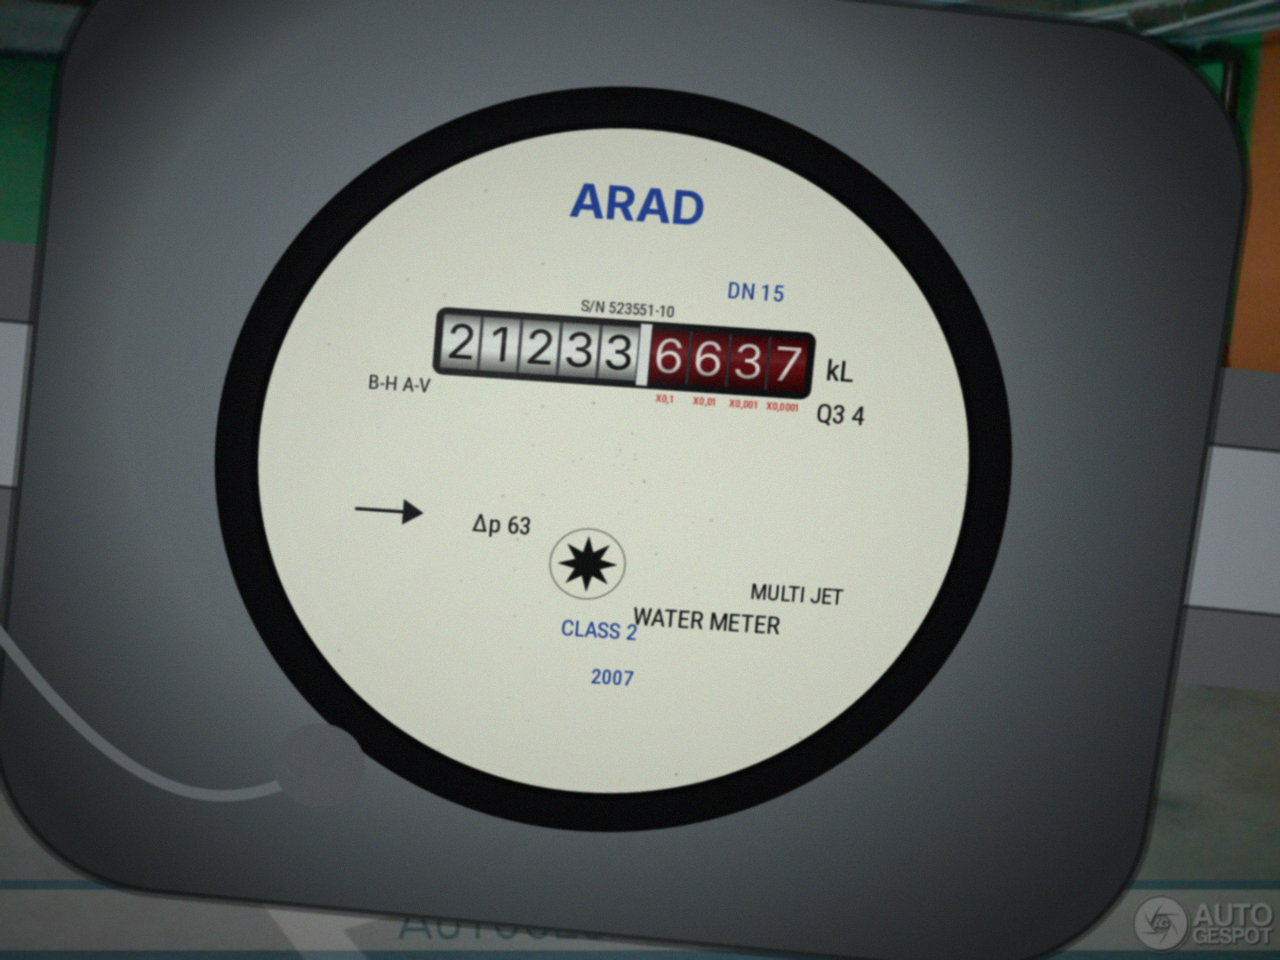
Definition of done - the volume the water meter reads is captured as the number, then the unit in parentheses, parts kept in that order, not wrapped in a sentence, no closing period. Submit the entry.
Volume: 21233.6637 (kL)
